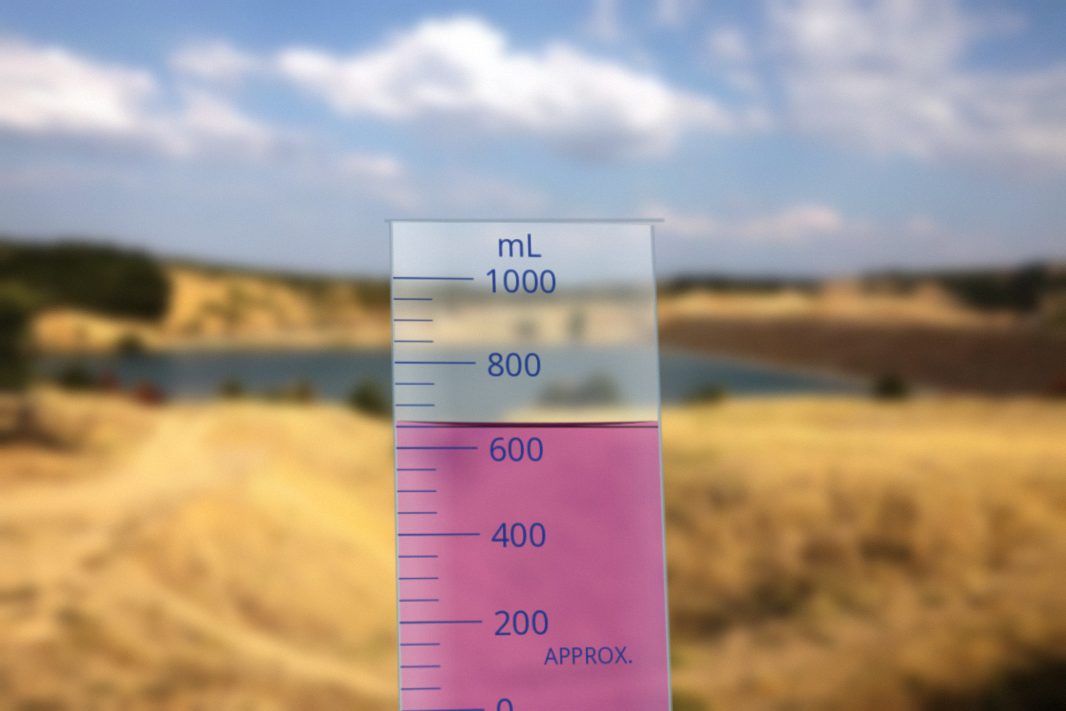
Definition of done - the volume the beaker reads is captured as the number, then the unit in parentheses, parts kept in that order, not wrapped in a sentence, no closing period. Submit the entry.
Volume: 650 (mL)
